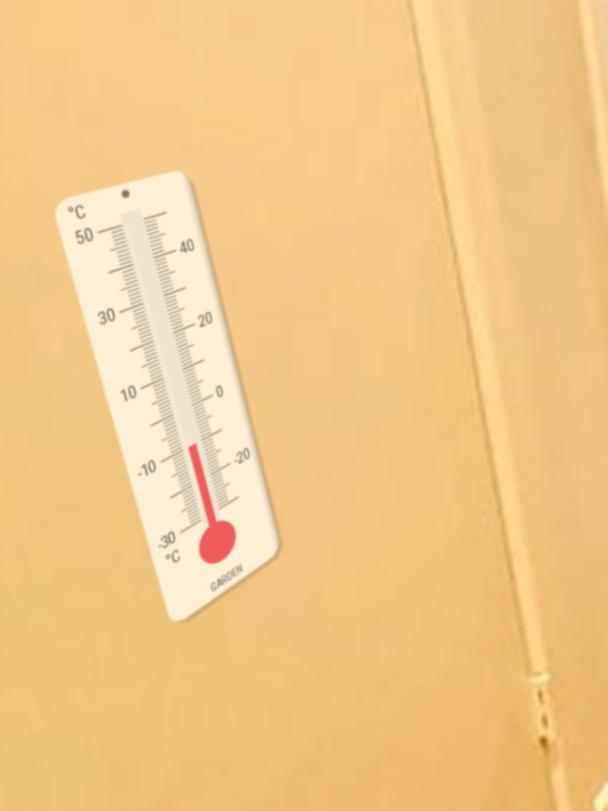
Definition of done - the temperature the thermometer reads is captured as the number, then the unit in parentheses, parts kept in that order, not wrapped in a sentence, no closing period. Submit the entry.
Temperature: -10 (°C)
